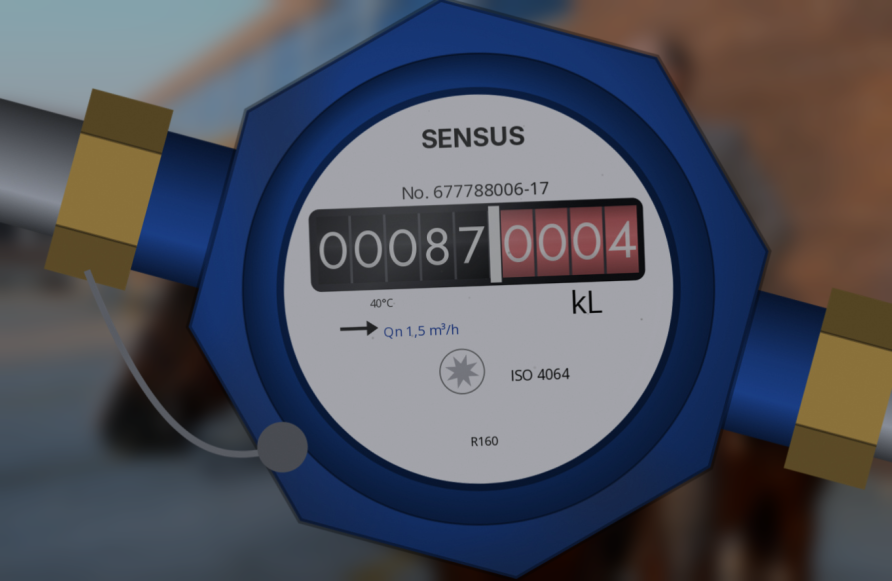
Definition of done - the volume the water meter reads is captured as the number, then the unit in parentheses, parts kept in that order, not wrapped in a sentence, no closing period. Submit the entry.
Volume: 87.0004 (kL)
